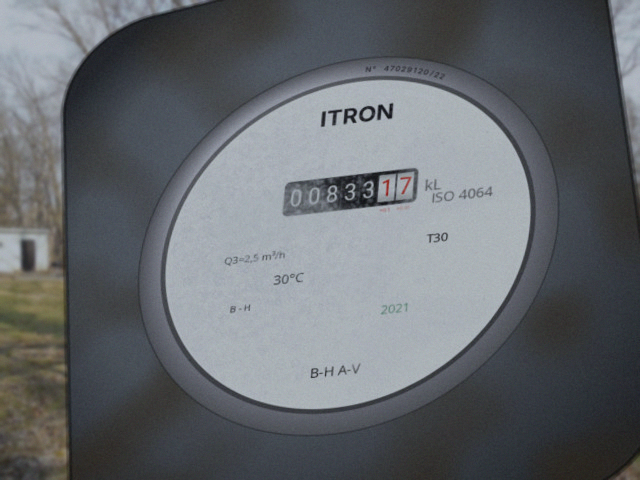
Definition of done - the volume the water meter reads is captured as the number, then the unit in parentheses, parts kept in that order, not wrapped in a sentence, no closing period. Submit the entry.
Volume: 833.17 (kL)
